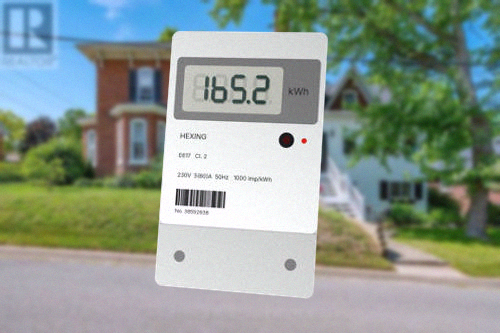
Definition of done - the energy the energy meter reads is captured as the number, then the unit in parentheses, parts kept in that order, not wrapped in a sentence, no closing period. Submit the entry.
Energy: 165.2 (kWh)
